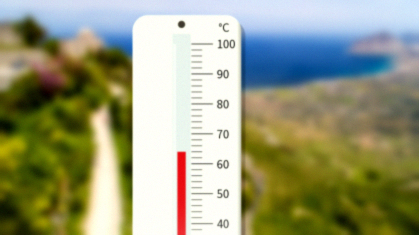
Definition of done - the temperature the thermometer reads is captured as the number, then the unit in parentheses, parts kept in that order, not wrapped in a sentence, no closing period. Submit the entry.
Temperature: 64 (°C)
